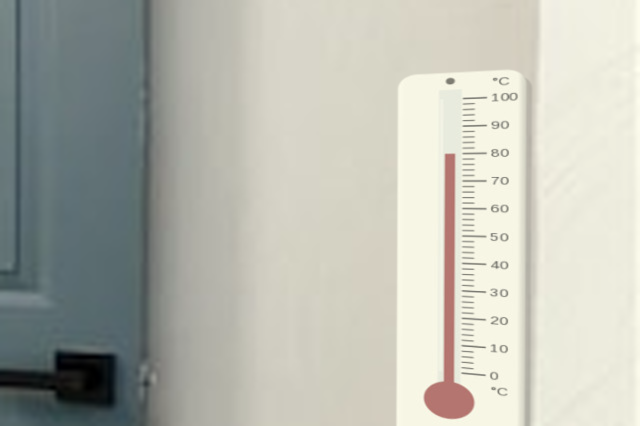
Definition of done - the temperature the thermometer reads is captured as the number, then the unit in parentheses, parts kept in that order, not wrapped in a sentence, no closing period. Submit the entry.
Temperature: 80 (°C)
